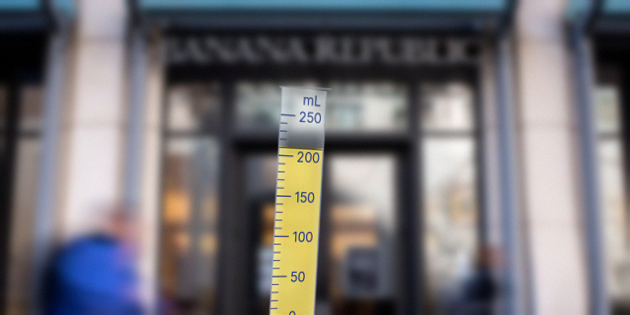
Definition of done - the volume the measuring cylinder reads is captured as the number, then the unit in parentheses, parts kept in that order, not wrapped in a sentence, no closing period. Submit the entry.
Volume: 210 (mL)
